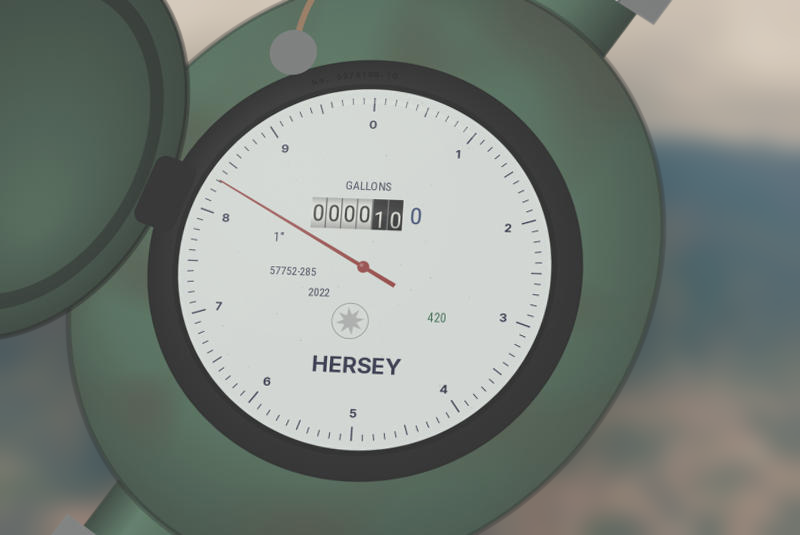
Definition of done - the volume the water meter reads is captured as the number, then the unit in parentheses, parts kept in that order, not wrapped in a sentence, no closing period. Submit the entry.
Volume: 98.3 (gal)
